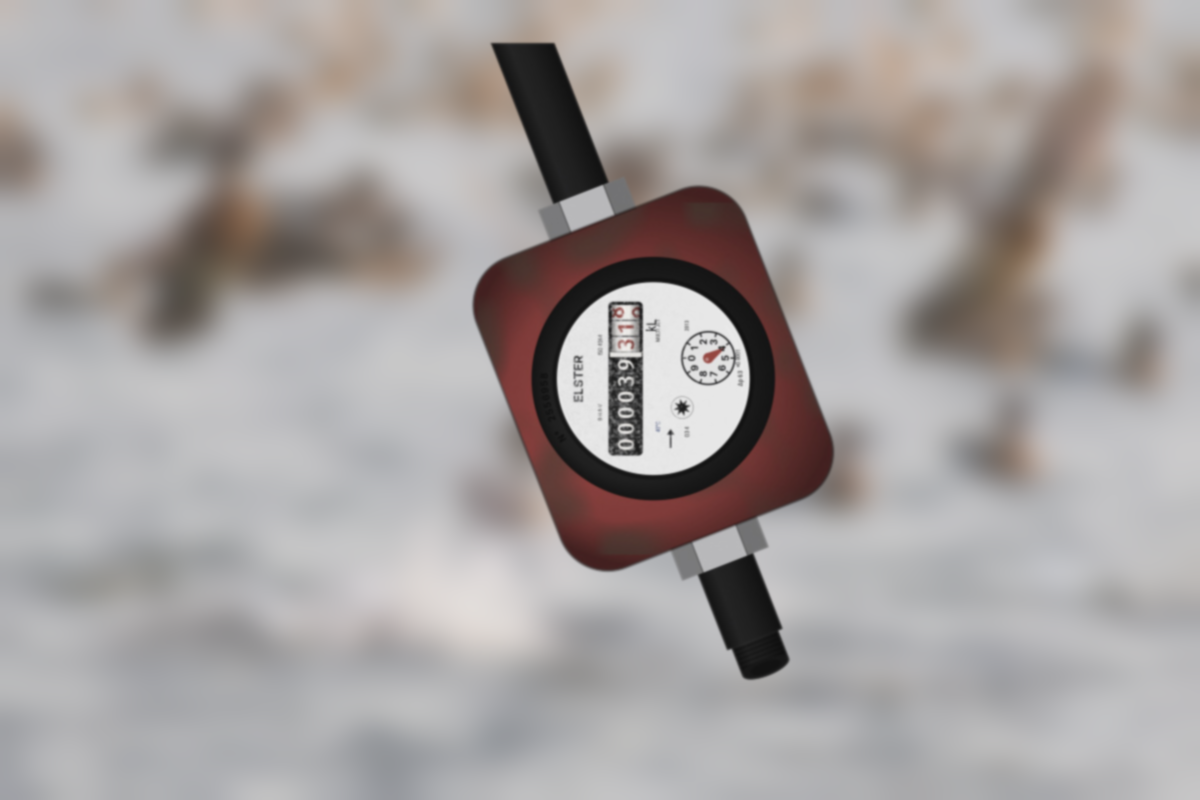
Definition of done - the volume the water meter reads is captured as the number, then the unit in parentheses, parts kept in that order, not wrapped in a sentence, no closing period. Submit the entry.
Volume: 39.3184 (kL)
